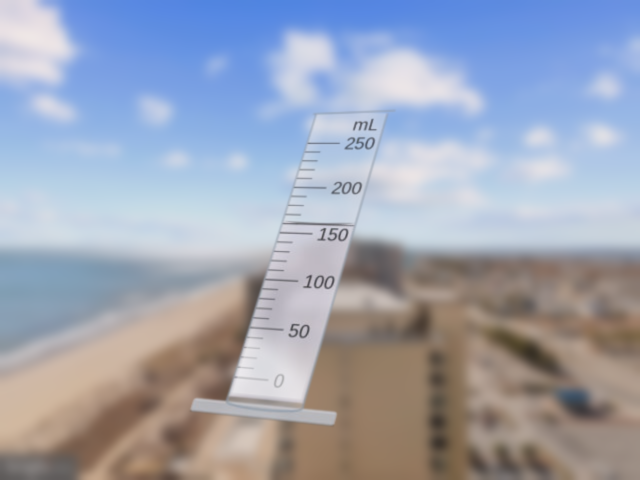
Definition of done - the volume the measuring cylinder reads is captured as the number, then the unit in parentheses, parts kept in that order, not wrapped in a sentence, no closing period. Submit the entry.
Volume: 160 (mL)
